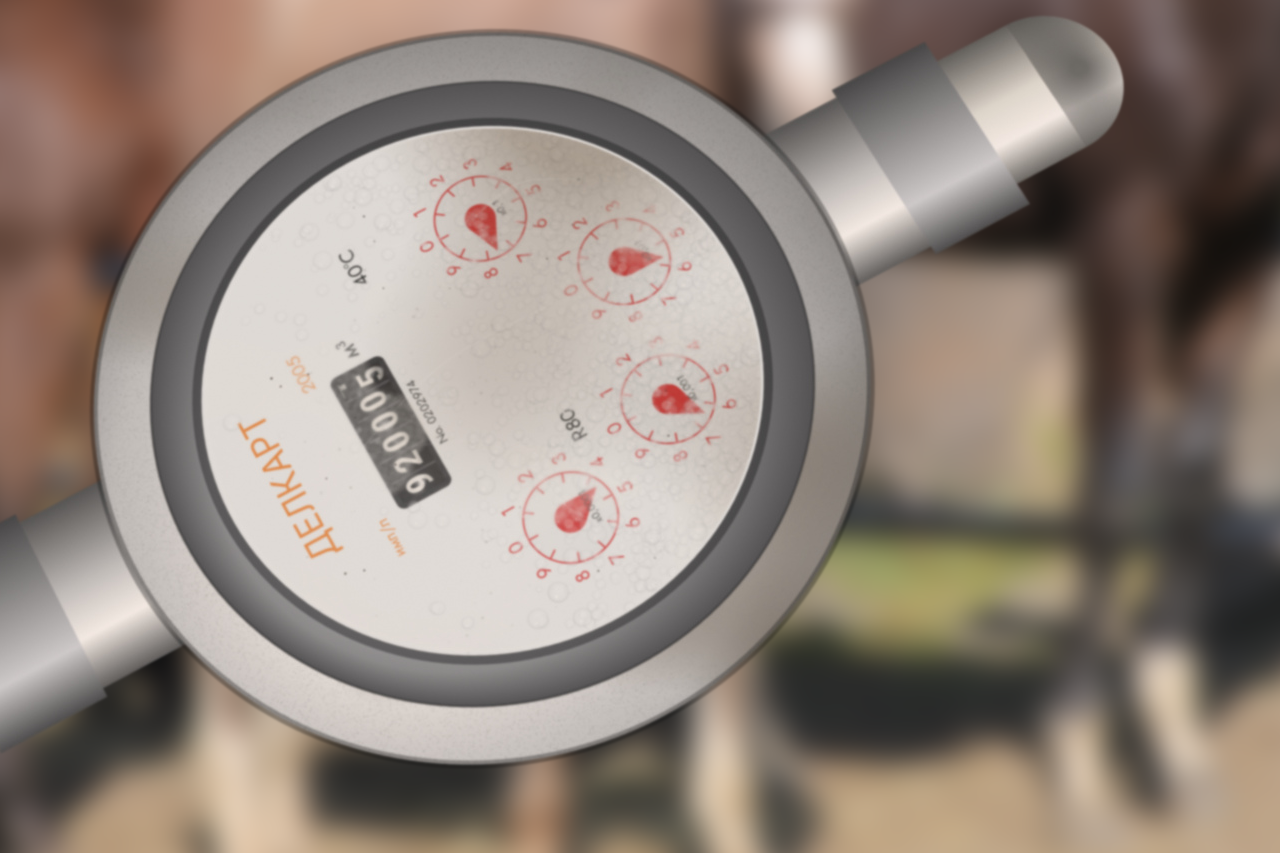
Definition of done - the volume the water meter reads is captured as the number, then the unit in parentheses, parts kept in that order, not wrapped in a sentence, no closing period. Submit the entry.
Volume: 920004.7564 (m³)
